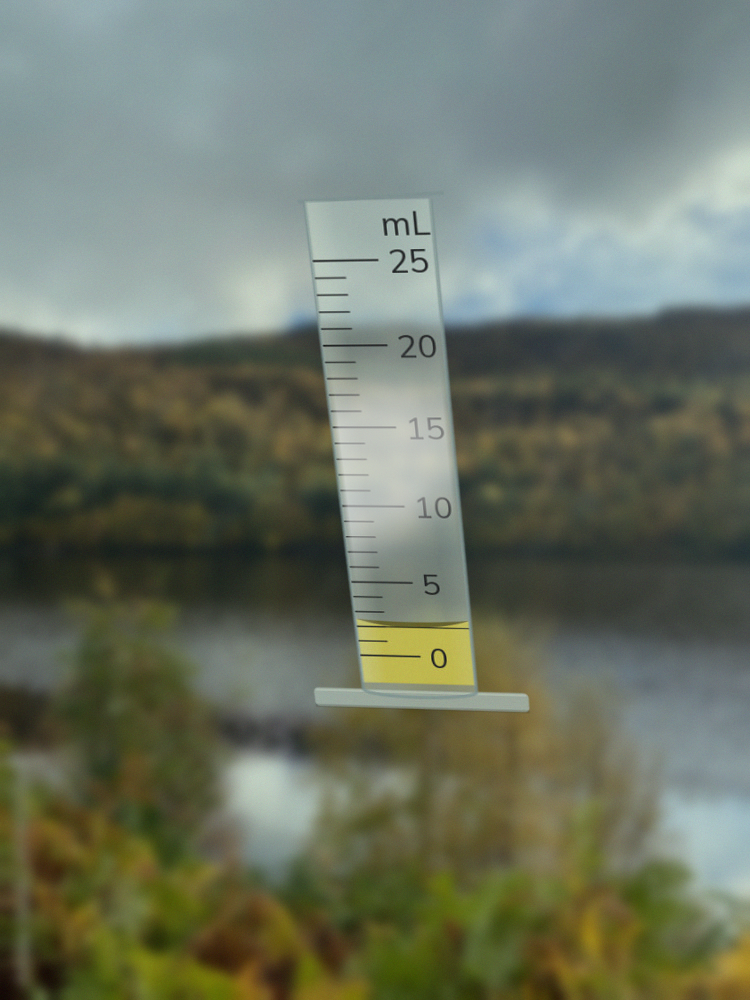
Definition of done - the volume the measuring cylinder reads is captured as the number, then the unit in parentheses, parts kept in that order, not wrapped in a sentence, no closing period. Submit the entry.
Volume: 2 (mL)
